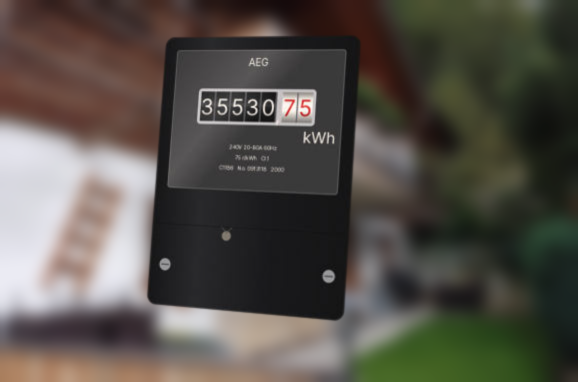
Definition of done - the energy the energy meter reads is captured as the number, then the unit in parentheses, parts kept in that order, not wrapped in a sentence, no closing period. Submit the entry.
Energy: 35530.75 (kWh)
